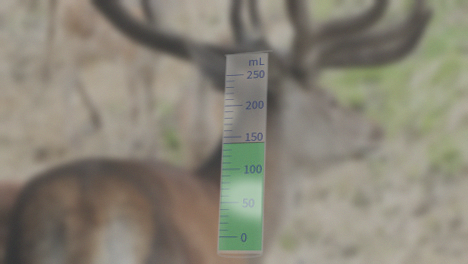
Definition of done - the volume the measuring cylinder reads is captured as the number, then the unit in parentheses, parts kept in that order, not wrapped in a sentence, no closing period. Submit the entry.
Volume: 140 (mL)
